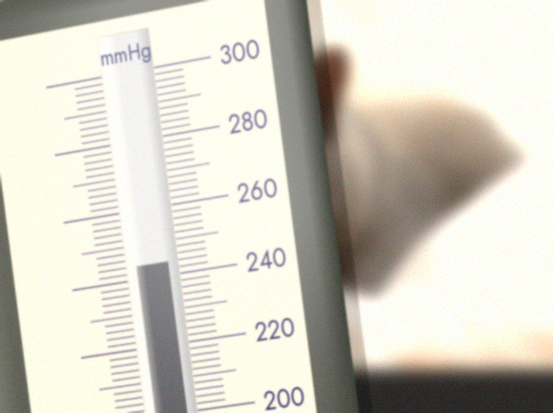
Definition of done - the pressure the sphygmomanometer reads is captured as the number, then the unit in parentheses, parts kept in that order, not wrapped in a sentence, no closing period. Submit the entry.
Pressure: 244 (mmHg)
